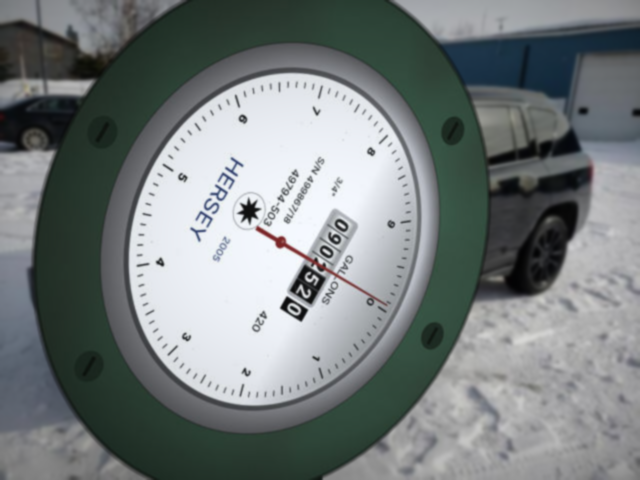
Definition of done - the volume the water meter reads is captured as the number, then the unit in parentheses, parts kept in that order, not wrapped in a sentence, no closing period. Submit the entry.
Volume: 902519.9 (gal)
